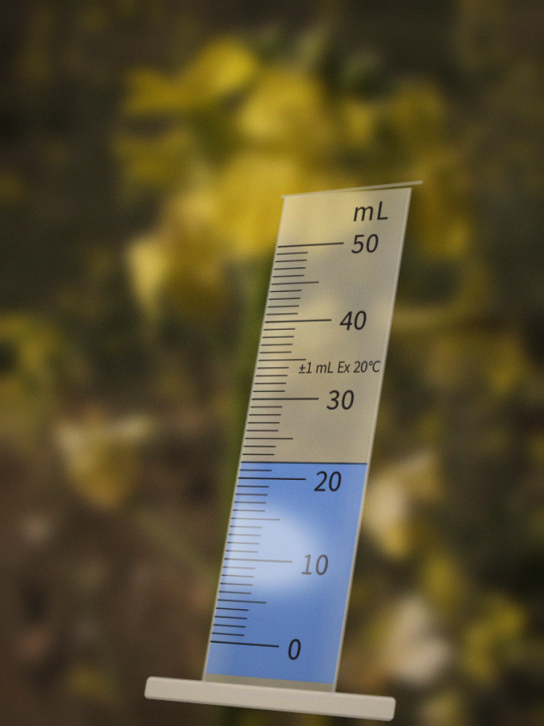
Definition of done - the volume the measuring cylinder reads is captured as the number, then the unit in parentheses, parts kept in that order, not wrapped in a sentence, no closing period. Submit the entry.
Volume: 22 (mL)
